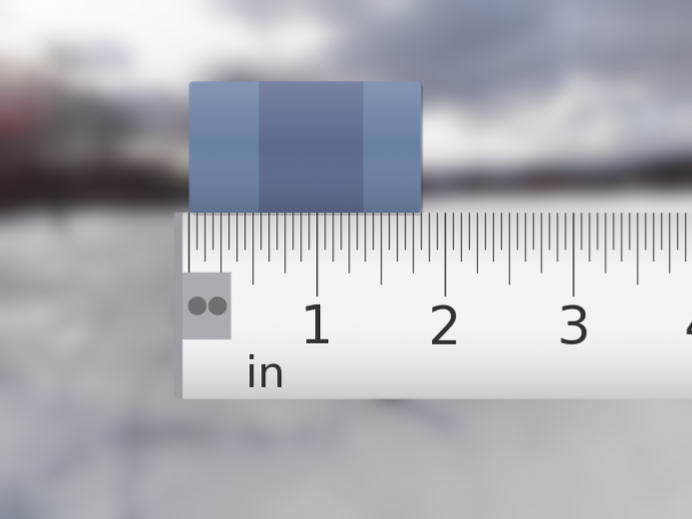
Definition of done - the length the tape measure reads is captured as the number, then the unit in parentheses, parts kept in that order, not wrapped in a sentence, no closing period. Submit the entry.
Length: 1.8125 (in)
